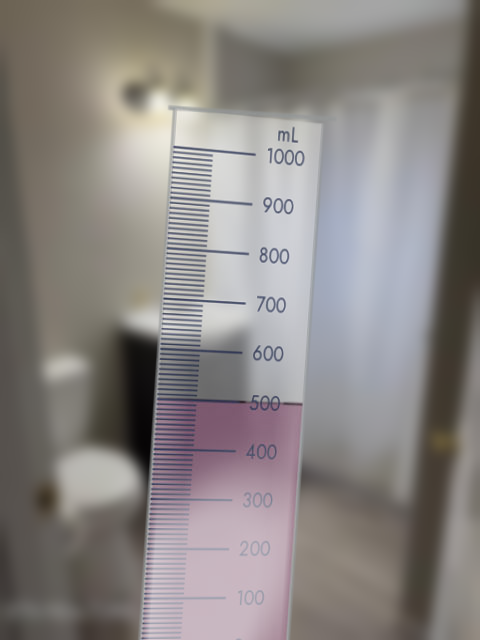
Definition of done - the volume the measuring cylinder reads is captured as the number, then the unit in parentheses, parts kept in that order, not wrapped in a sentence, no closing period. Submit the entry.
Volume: 500 (mL)
